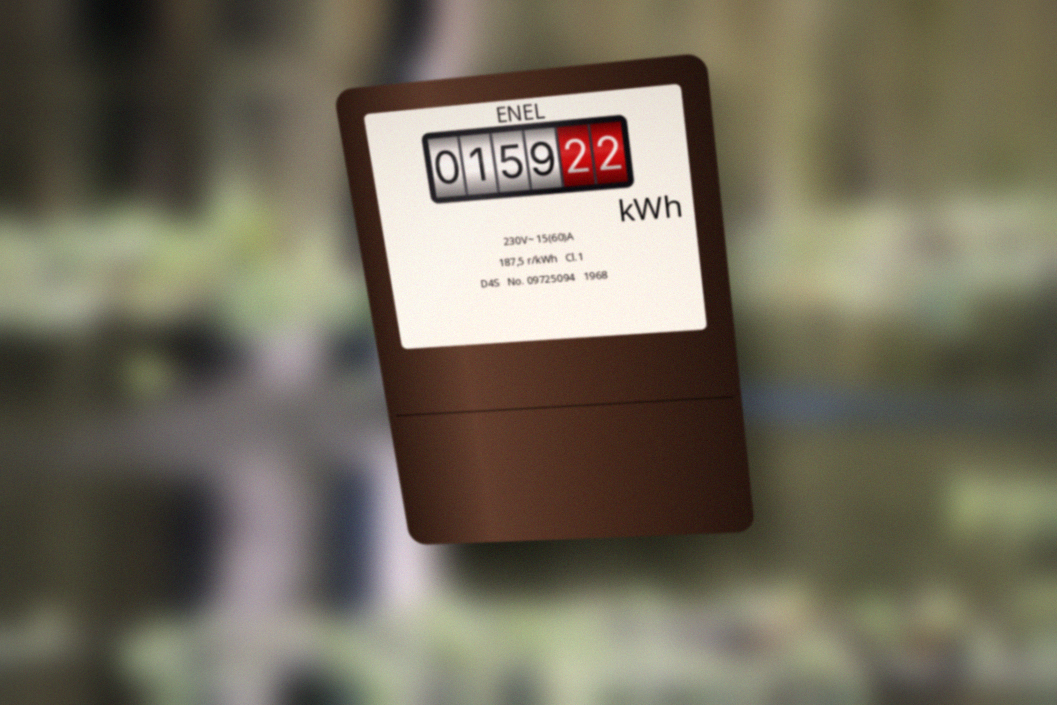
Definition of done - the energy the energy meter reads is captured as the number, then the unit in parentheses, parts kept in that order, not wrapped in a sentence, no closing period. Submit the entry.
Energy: 159.22 (kWh)
